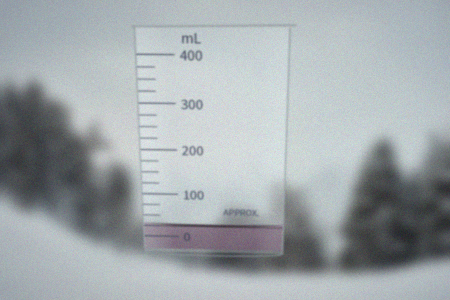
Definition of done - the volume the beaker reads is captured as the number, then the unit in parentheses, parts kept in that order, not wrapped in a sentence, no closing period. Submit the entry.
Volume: 25 (mL)
